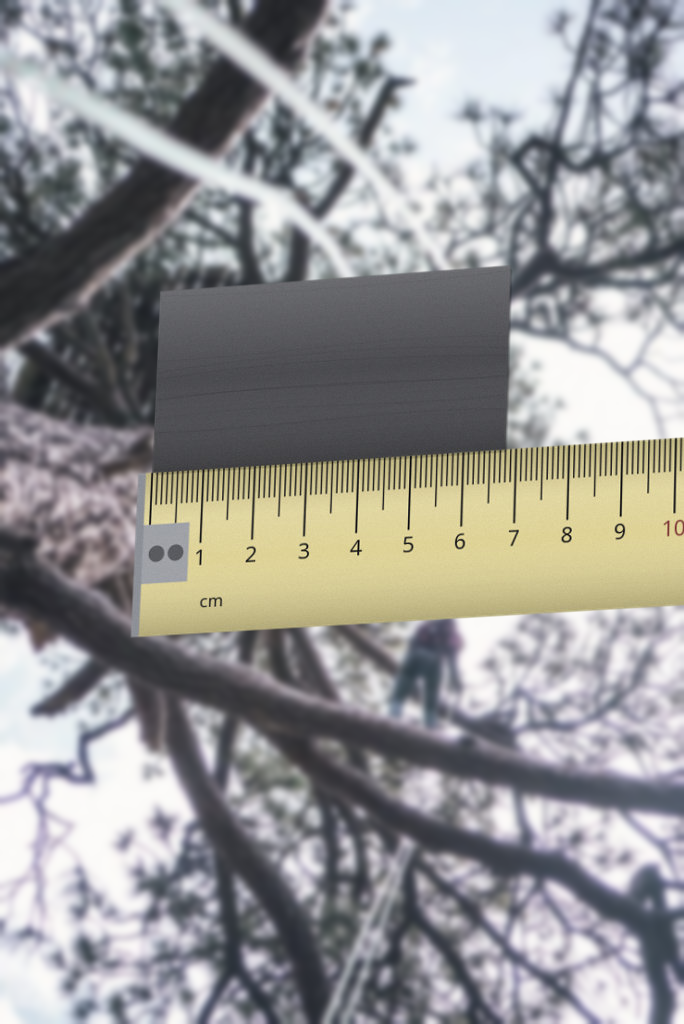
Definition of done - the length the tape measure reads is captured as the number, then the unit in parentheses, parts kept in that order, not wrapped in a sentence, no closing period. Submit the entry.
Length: 6.8 (cm)
